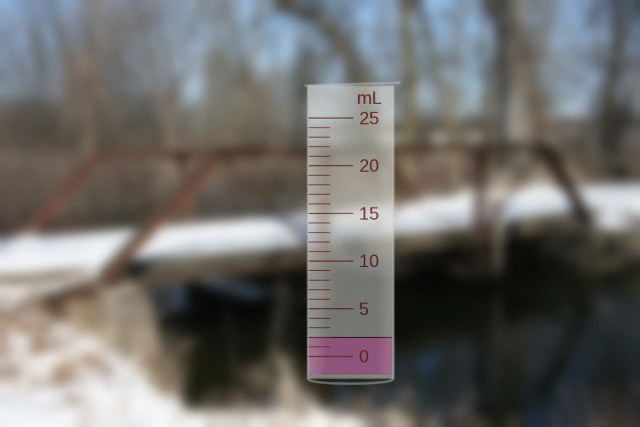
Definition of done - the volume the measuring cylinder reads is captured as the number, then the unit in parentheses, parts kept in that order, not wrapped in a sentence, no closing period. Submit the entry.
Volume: 2 (mL)
